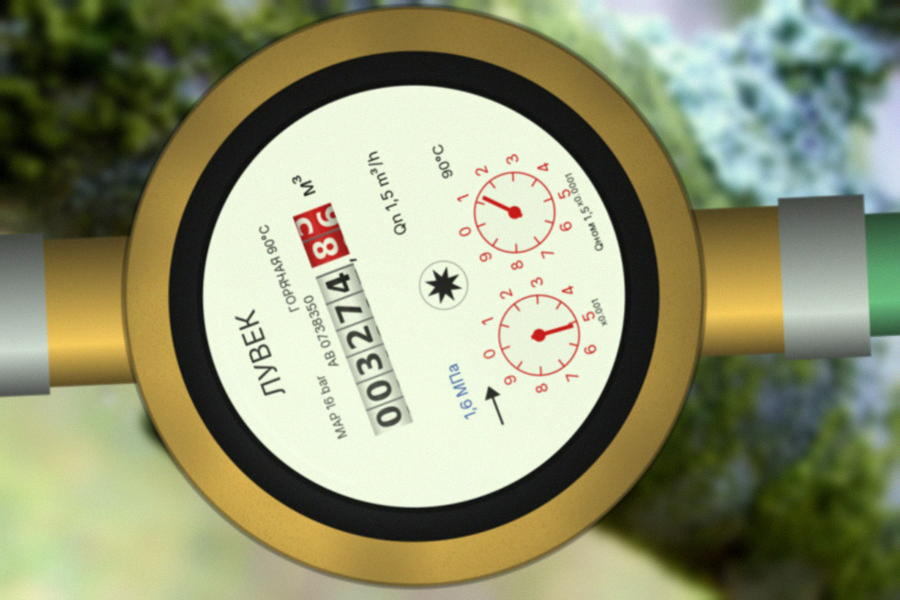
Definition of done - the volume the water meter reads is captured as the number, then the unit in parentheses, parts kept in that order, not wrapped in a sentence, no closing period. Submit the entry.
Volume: 3274.8551 (m³)
